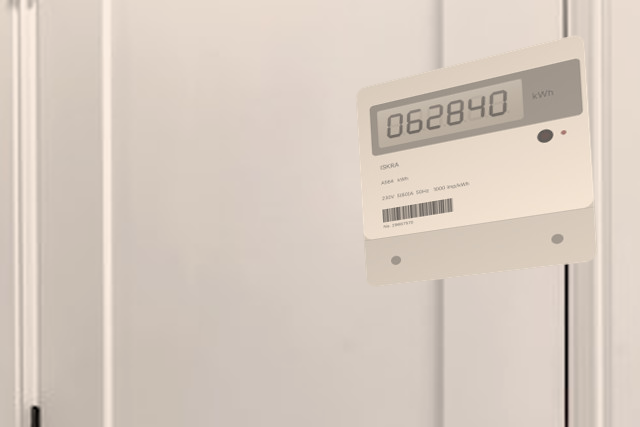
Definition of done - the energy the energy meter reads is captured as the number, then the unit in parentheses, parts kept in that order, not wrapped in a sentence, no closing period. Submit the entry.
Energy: 62840 (kWh)
